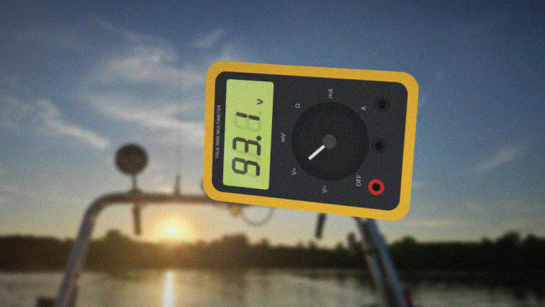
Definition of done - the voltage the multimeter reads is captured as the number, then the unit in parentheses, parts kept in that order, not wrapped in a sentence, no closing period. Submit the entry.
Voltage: 93.1 (V)
